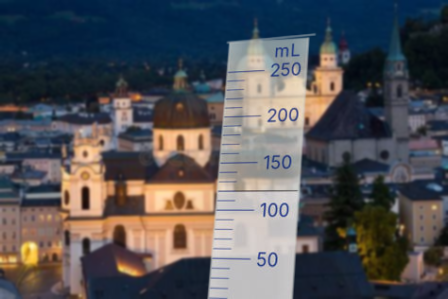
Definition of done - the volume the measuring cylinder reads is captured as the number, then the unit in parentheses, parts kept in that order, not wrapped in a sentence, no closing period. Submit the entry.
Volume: 120 (mL)
